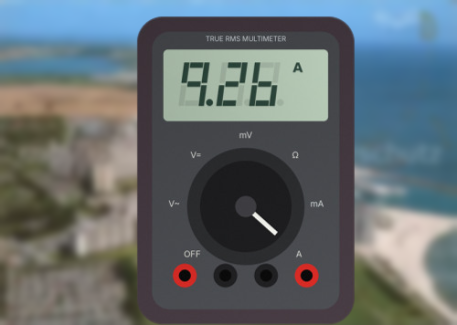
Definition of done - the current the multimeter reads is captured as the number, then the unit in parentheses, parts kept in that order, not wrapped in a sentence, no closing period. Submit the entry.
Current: 9.26 (A)
